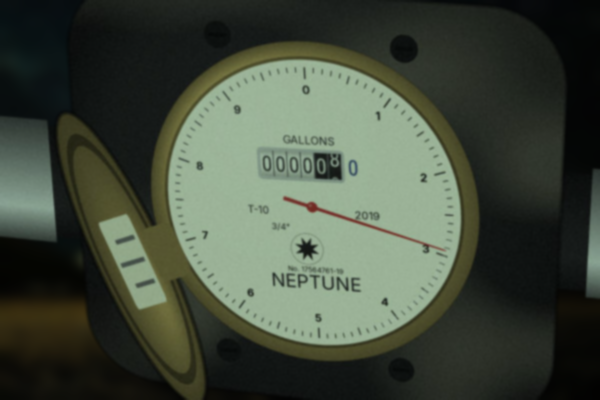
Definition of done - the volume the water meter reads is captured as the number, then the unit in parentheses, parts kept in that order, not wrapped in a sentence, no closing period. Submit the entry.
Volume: 82.9 (gal)
